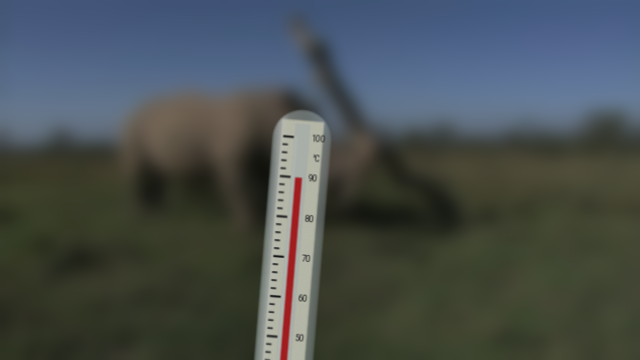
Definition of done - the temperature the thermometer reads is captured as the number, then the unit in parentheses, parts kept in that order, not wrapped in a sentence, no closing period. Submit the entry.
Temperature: 90 (°C)
